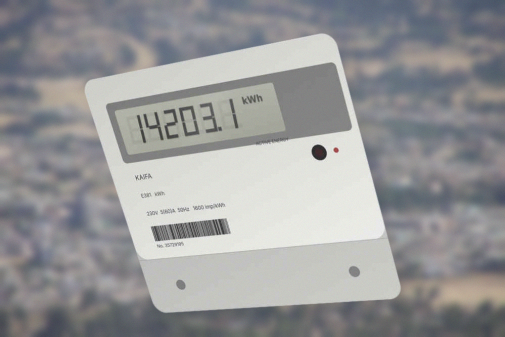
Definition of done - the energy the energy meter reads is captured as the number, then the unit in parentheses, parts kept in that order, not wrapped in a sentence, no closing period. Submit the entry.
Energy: 14203.1 (kWh)
